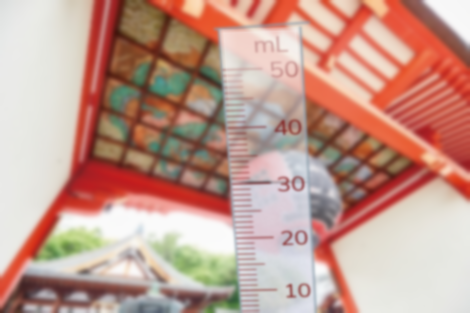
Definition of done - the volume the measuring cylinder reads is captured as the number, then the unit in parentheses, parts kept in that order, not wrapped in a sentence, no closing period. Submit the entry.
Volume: 30 (mL)
